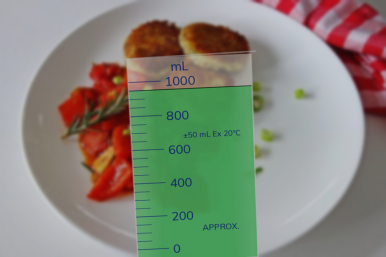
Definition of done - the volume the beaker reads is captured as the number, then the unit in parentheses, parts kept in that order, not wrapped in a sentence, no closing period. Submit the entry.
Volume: 950 (mL)
